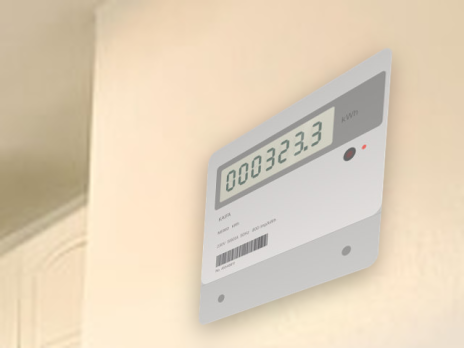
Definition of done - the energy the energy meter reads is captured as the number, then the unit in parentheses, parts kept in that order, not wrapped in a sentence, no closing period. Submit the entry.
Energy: 323.3 (kWh)
